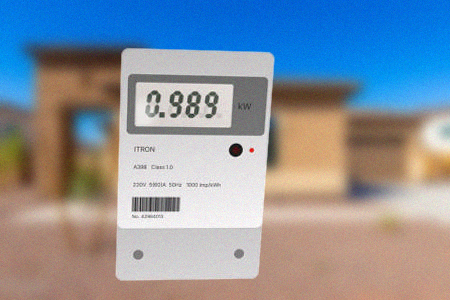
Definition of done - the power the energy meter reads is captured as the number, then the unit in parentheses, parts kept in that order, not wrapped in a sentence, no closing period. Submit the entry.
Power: 0.989 (kW)
